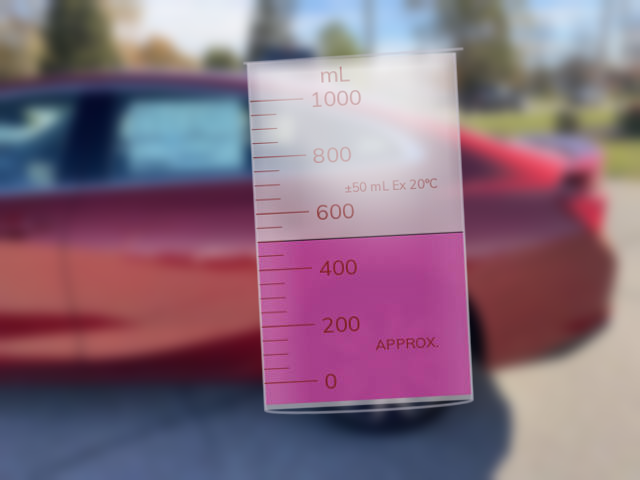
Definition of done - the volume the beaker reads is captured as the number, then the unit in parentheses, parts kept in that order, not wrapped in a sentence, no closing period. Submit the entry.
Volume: 500 (mL)
